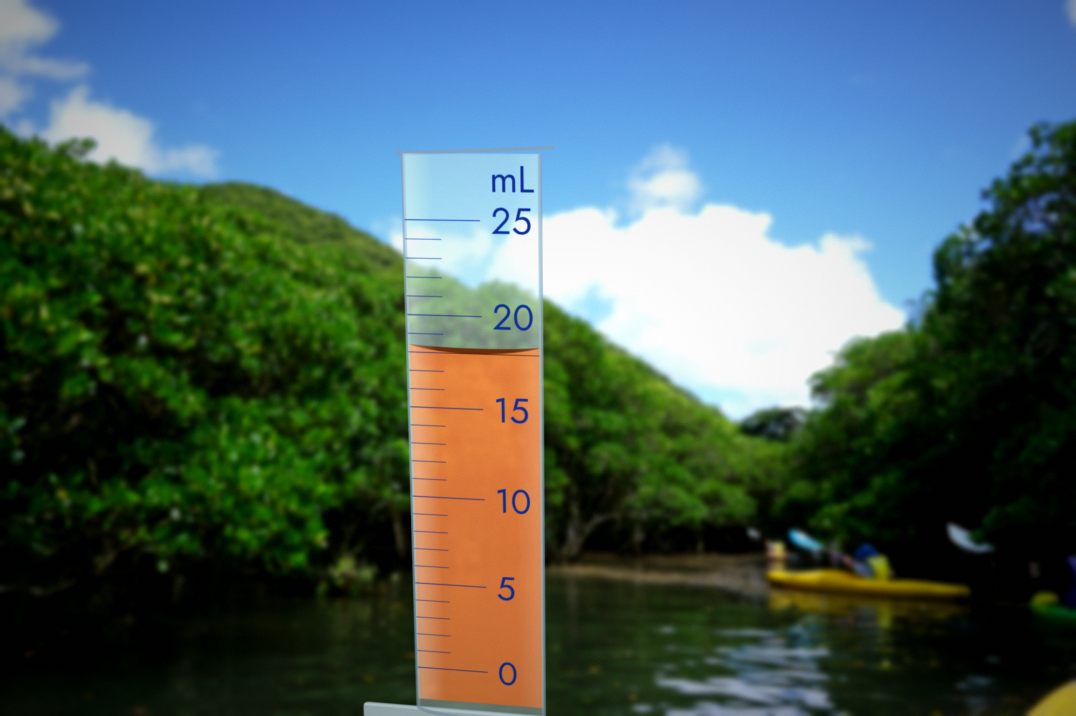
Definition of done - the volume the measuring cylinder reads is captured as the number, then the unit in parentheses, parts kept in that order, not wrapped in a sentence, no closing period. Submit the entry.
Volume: 18 (mL)
